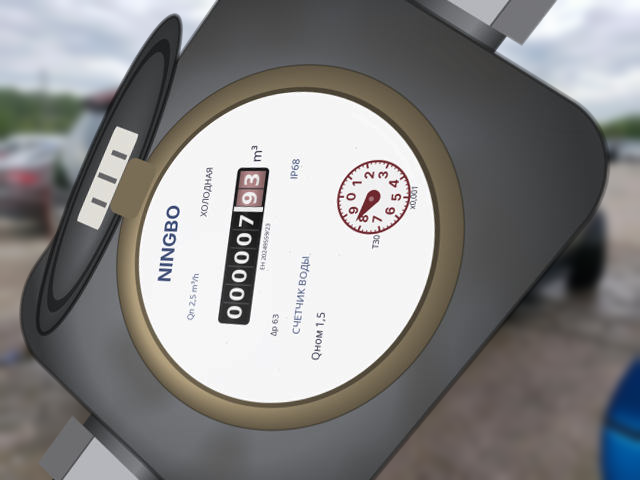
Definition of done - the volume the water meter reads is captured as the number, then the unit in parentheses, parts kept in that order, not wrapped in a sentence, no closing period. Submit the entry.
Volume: 7.938 (m³)
